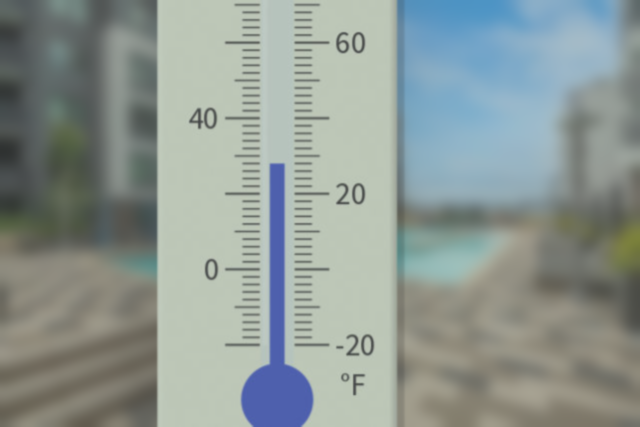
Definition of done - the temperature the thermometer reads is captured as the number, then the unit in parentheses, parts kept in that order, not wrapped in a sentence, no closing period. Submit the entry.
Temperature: 28 (°F)
